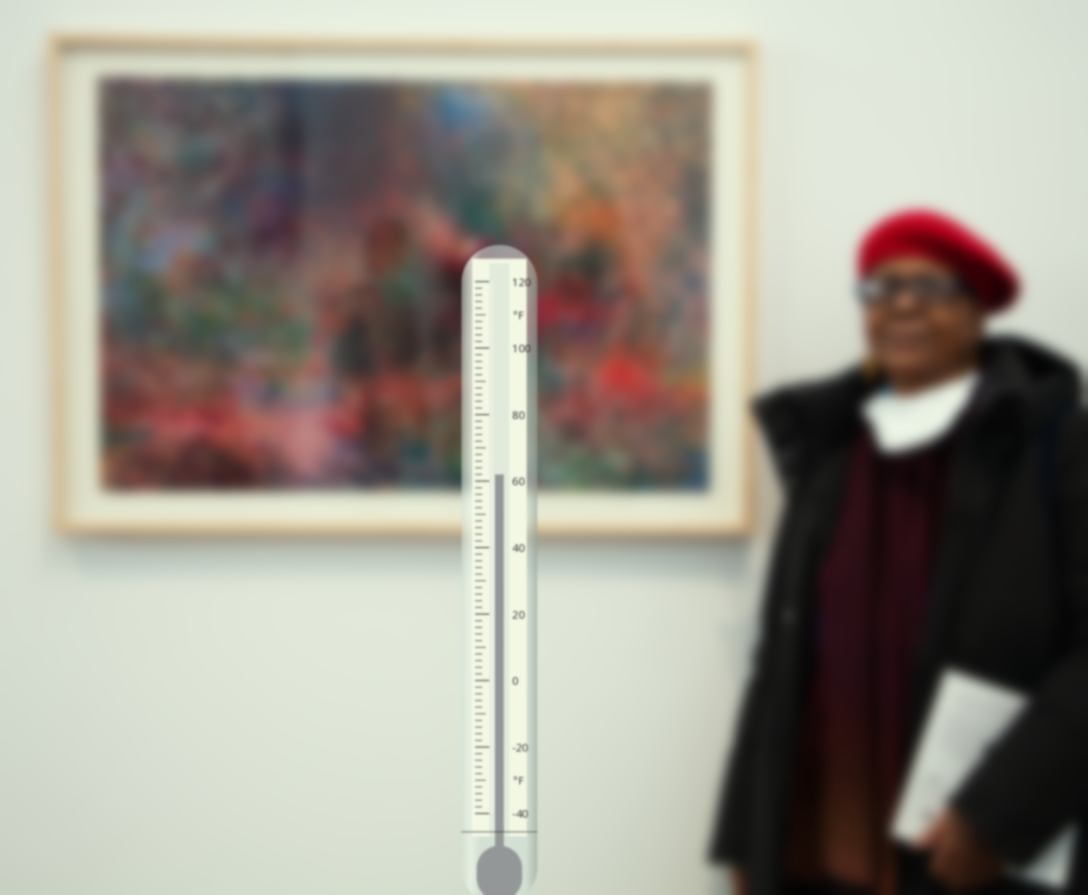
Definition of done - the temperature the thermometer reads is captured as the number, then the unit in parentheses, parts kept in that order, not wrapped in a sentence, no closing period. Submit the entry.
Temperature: 62 (°F)
